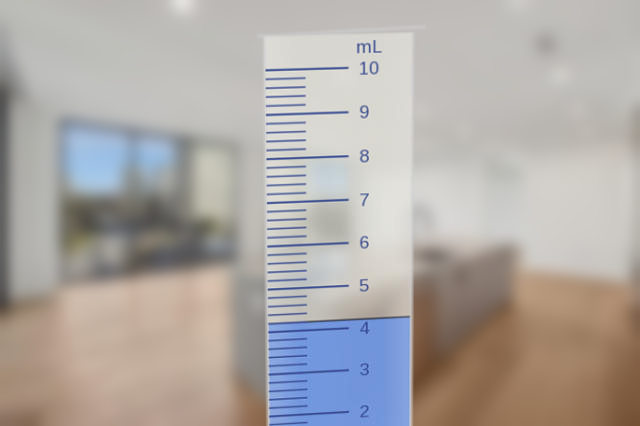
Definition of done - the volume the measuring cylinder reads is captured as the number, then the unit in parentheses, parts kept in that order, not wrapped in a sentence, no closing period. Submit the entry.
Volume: 4.2 (mL)
